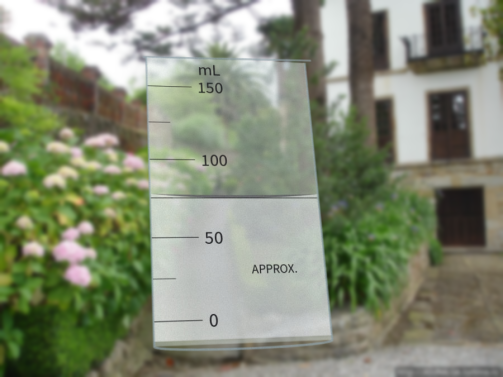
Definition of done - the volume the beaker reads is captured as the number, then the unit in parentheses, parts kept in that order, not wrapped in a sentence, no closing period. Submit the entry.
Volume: 75 (mL)
